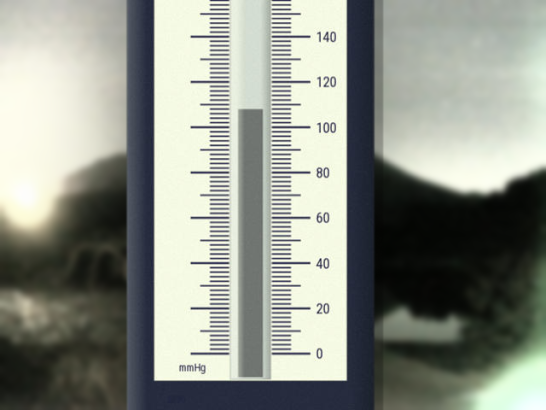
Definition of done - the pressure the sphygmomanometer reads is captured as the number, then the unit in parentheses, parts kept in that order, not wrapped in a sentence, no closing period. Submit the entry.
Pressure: 108 (mmHg)
